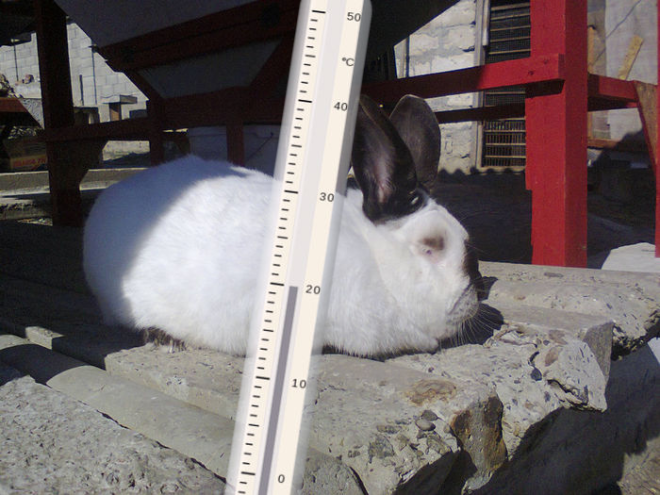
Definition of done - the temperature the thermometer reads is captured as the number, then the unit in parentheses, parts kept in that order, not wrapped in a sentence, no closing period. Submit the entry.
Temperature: 20 (°C)
